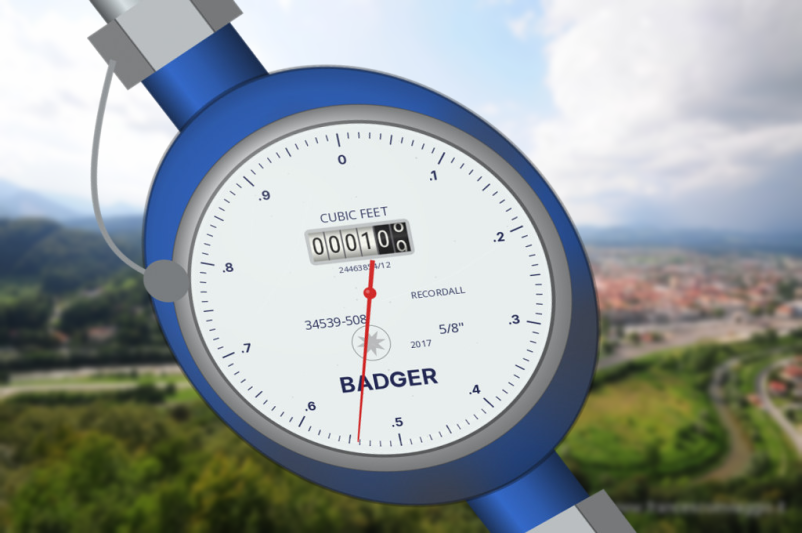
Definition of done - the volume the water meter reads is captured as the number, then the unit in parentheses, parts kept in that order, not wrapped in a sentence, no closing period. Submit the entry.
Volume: 108.54 (ft³)
